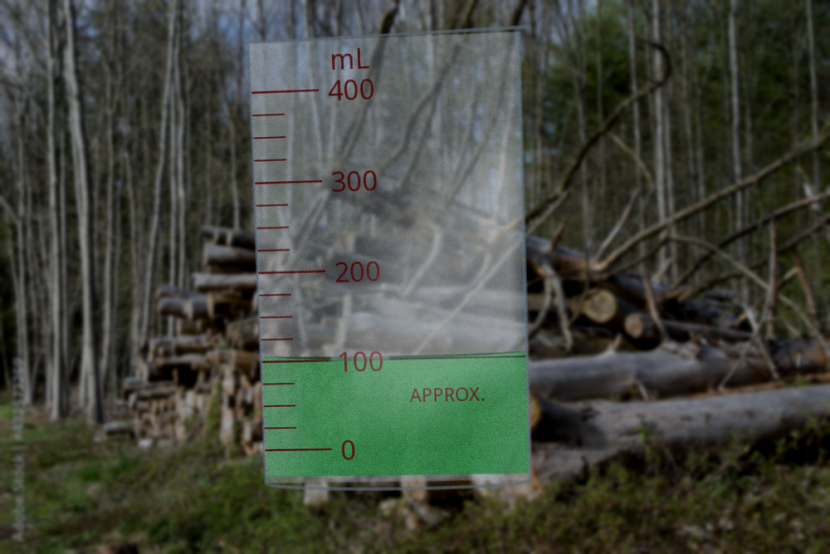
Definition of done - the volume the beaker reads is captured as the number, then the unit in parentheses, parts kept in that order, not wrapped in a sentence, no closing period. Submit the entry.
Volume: 100 (mL)
